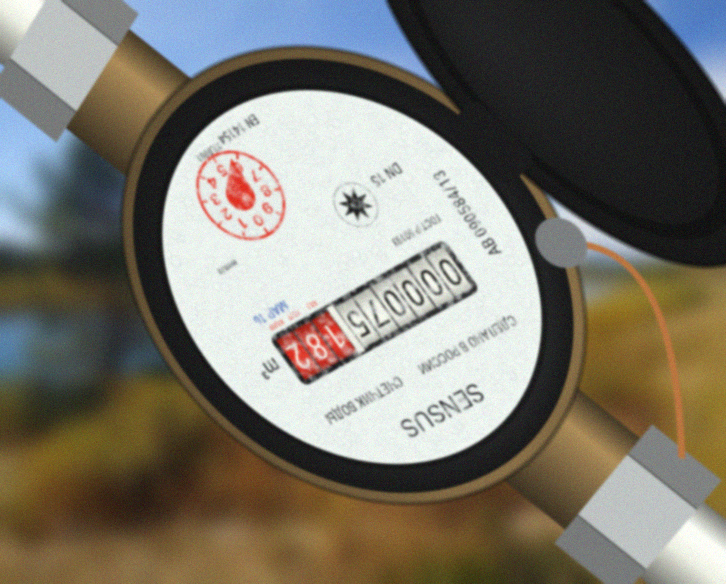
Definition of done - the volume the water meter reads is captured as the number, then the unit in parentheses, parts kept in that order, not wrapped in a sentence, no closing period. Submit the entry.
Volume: 75.1825 (m³)
